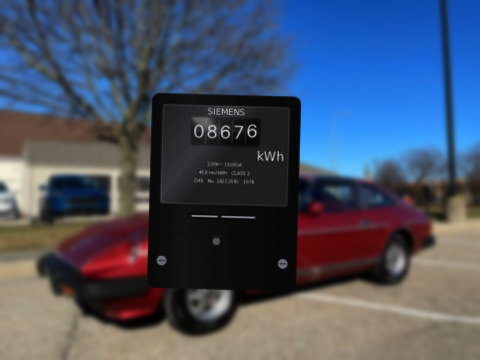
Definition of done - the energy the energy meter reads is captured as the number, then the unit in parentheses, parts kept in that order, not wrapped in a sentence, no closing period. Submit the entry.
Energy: 8676 (kWh)
